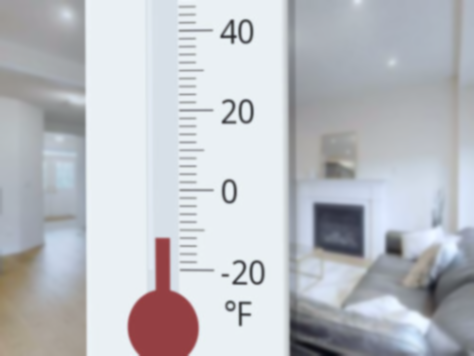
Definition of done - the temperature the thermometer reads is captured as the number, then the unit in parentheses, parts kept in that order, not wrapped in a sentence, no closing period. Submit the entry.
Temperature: -12 (°F)
